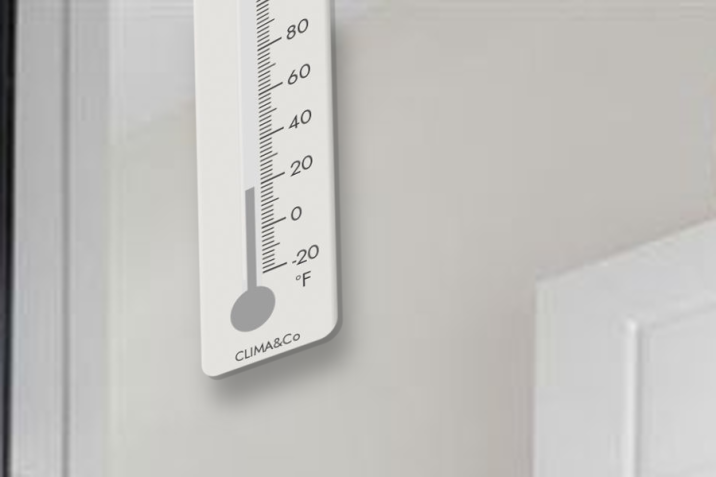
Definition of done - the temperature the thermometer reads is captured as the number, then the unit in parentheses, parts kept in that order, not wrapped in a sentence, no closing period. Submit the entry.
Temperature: 20 (°F)
